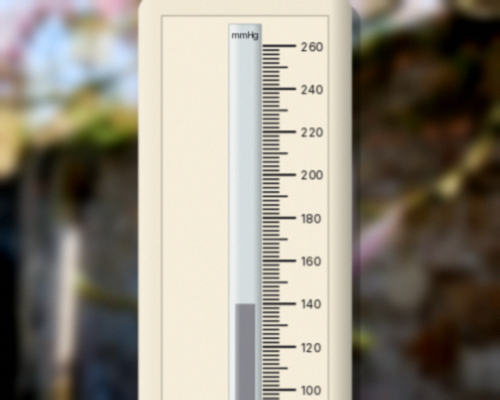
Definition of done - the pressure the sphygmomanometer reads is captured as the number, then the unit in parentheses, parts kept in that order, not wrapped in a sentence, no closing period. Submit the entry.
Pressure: 140 (mmHg)
